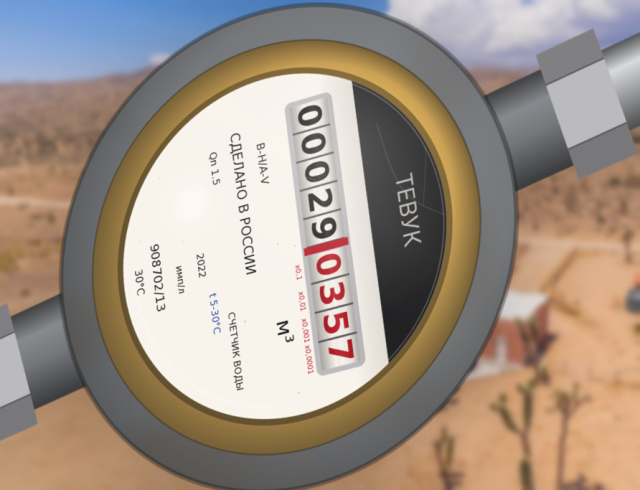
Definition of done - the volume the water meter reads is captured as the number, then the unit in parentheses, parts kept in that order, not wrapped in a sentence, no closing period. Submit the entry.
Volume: 29.0357 (m³)
